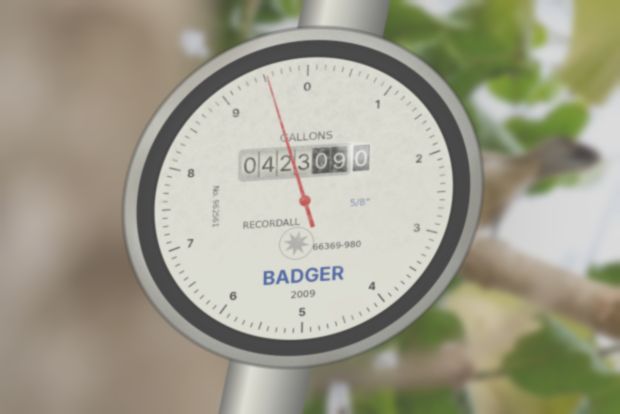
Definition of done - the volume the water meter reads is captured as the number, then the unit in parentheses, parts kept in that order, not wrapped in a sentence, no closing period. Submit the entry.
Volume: 423089.5 (gal)
